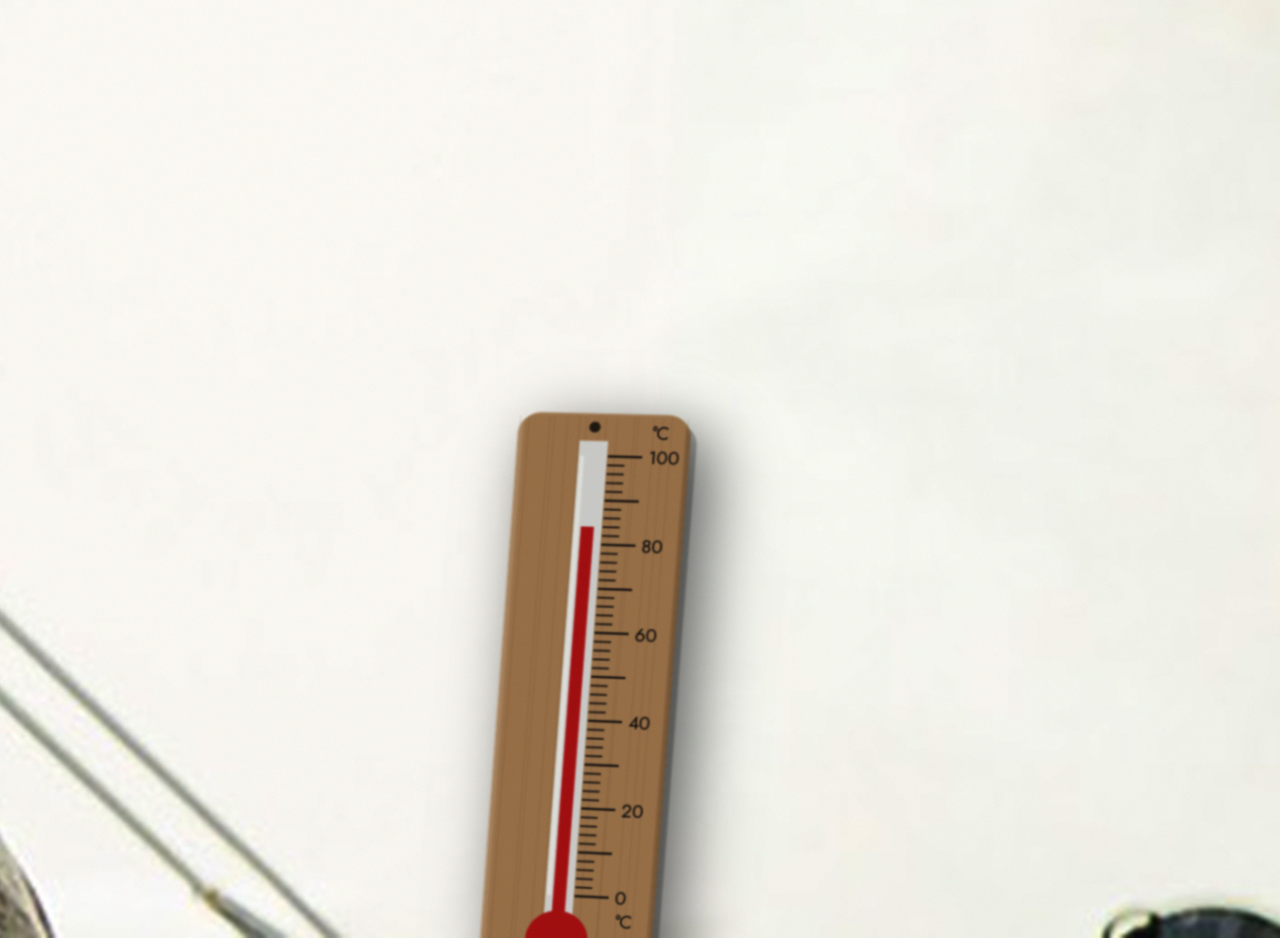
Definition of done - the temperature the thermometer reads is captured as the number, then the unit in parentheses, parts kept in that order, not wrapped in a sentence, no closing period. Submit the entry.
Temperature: 84 (°C)
